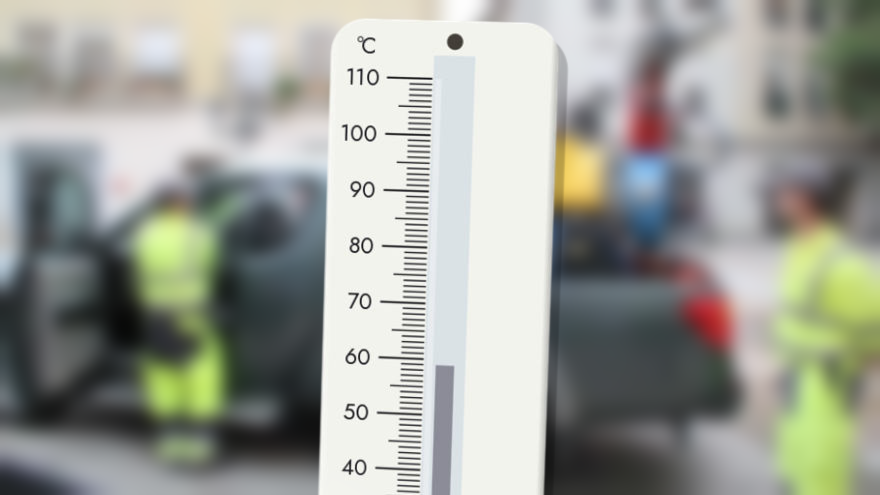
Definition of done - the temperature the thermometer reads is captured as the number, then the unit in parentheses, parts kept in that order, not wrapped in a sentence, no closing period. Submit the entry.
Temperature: 59 (°C)
